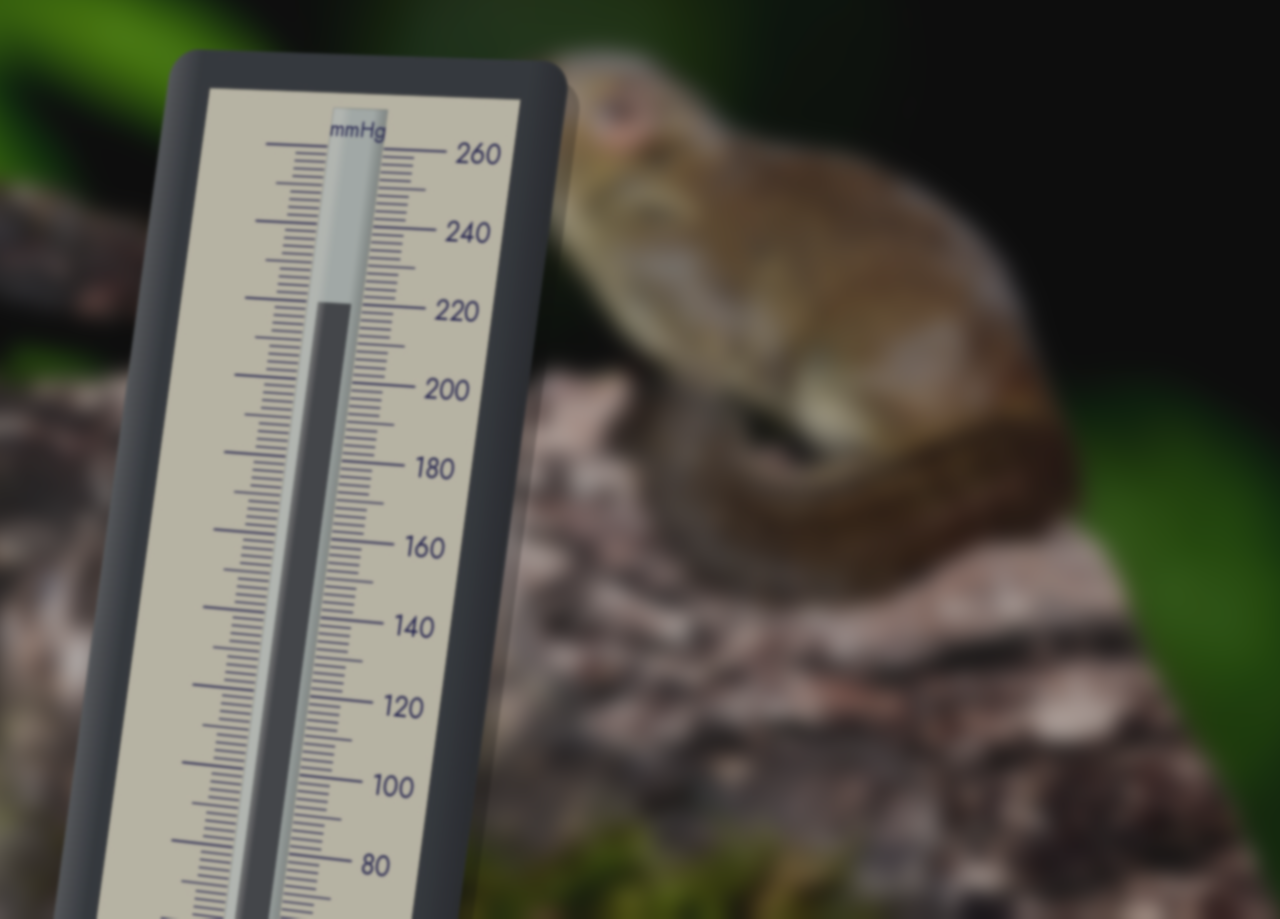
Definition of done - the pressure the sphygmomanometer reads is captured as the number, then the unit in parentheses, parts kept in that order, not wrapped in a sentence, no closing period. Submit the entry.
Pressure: 220 (mmHg)
